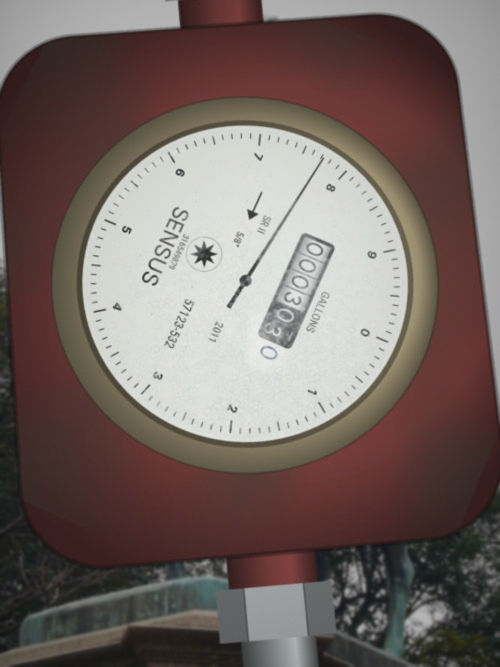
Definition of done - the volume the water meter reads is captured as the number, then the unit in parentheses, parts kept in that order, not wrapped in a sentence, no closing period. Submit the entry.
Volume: 3027.7 (gal)
